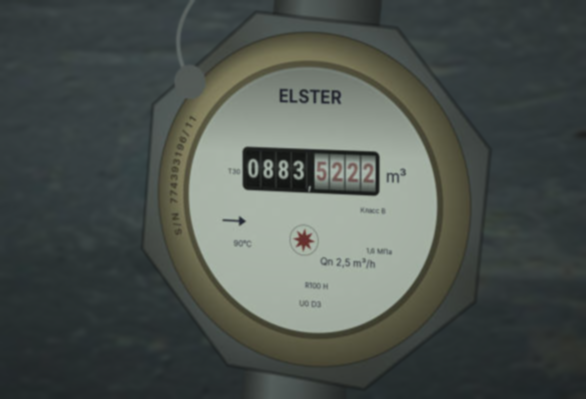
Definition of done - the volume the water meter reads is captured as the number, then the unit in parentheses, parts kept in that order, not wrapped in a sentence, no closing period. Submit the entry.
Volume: 883.5222 (m³)
